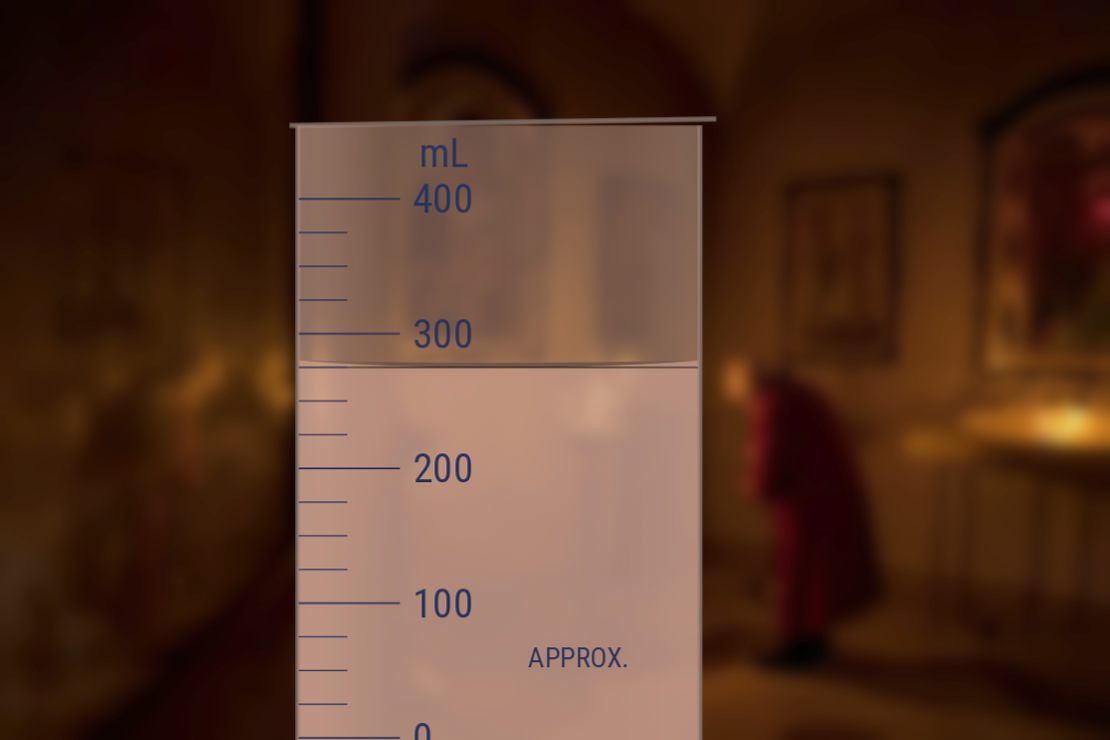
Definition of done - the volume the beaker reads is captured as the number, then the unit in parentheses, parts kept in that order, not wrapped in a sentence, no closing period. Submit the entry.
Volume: 275 (mL)
